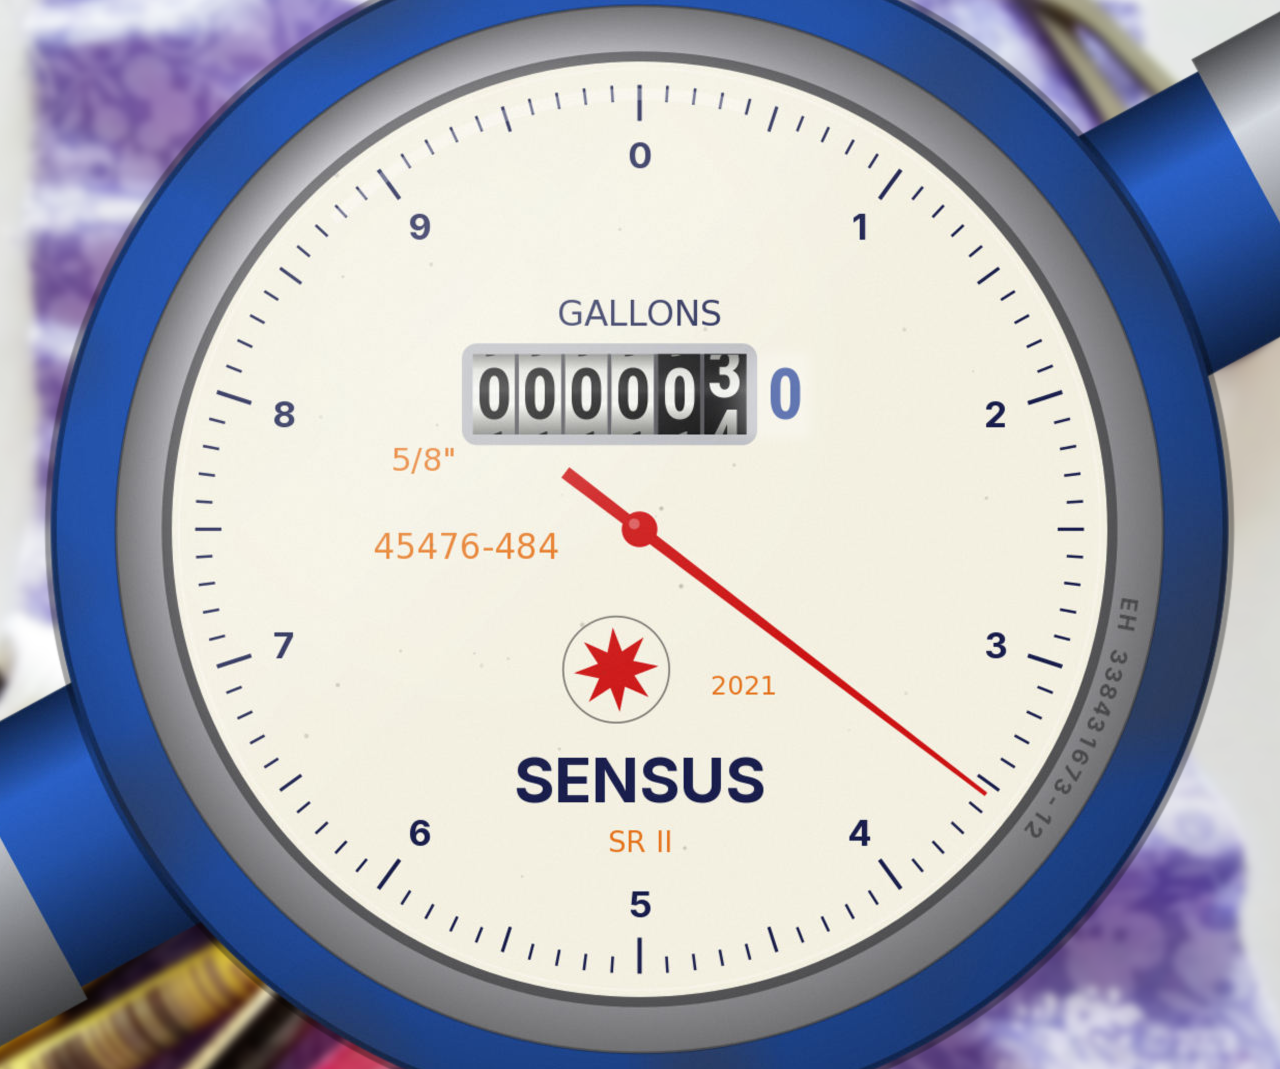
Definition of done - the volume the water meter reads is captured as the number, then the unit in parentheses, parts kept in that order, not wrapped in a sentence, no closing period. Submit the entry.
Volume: 33.5 (gal)
